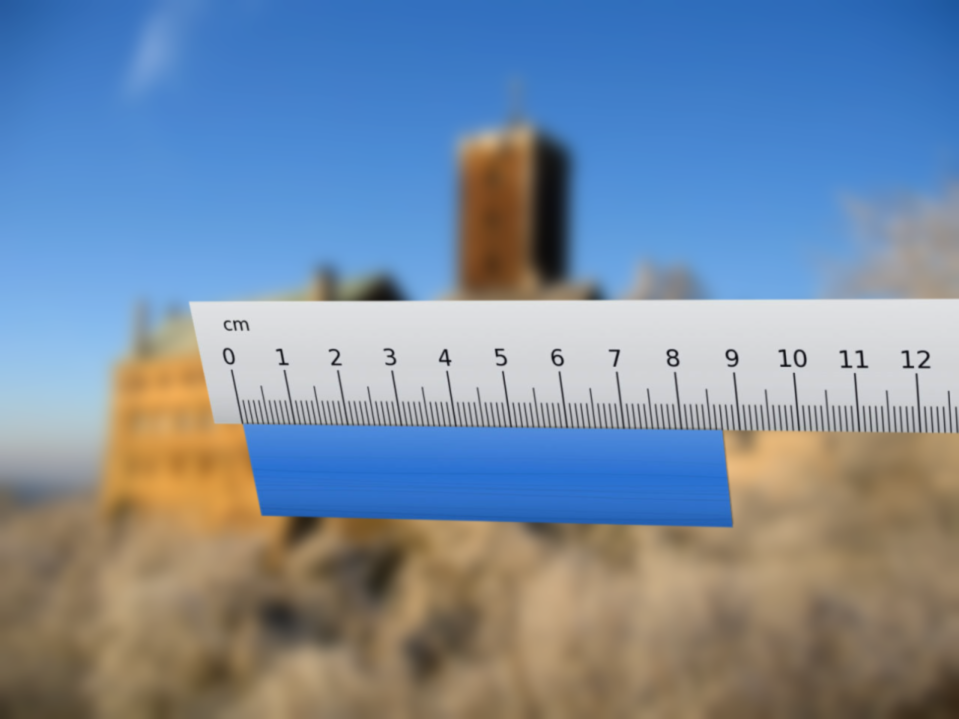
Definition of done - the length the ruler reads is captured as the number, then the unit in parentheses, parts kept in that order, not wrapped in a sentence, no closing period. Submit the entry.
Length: 8.7 (cm)
